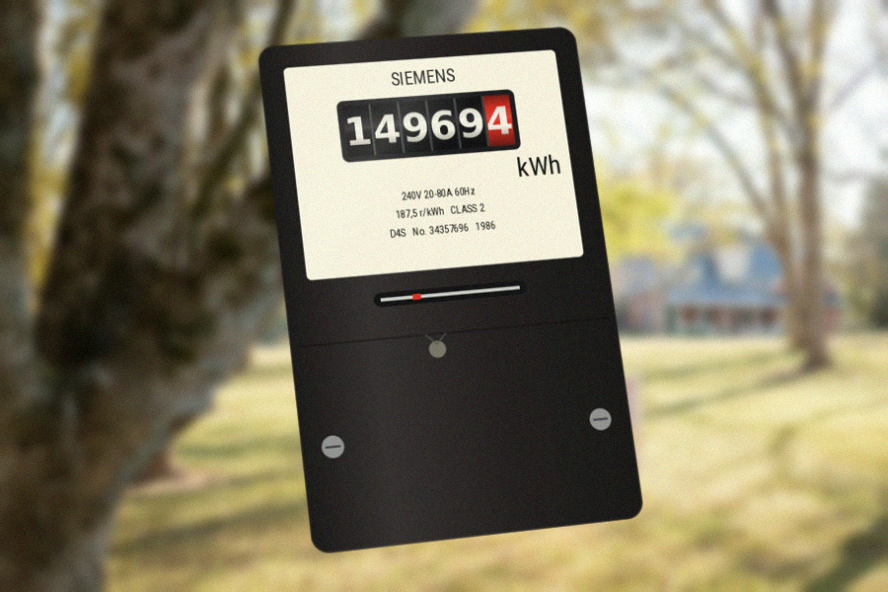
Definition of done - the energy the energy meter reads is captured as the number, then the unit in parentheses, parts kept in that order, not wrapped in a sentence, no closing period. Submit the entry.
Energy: 14969.4 (kWh)
